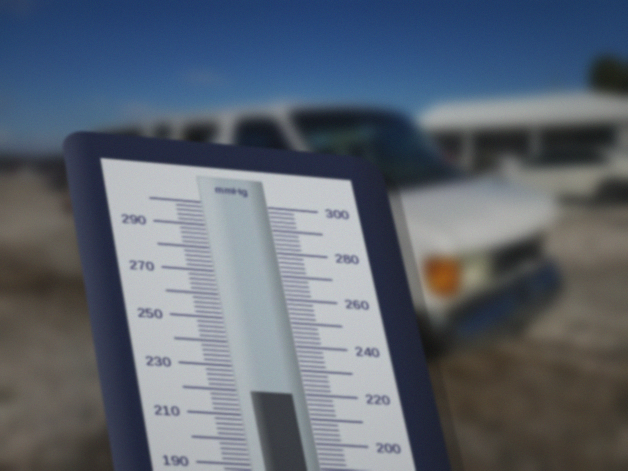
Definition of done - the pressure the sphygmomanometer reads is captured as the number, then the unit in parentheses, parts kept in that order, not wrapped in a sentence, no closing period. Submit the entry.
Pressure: 220 (mmHg)
